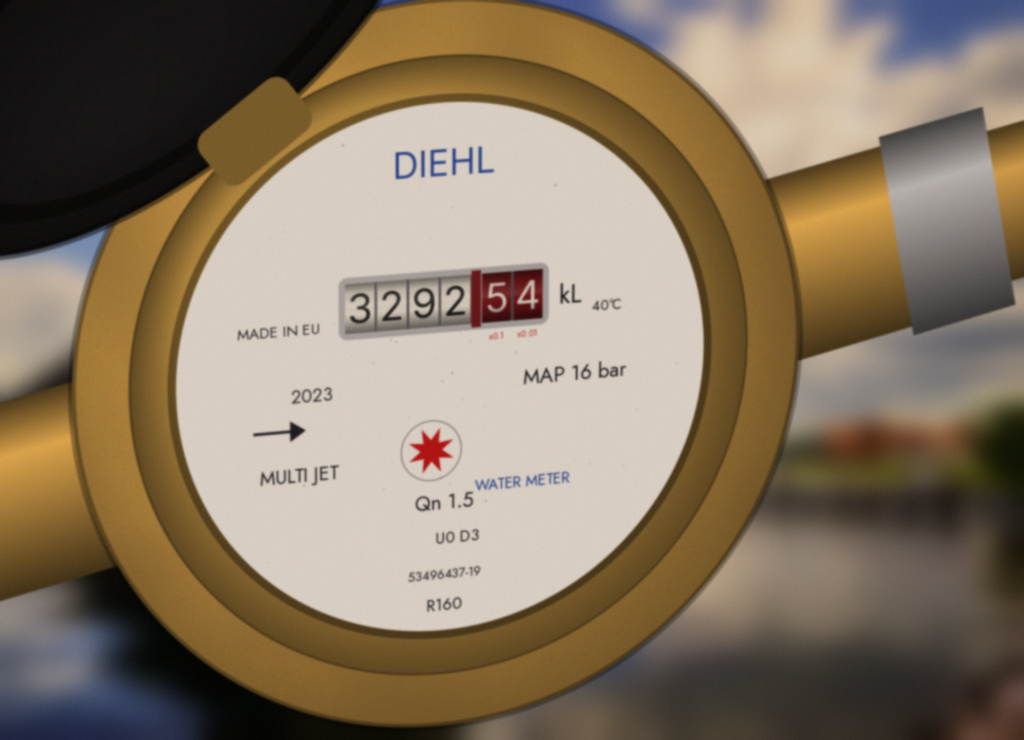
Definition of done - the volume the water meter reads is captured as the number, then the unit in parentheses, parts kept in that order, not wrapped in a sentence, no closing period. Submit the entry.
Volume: 3292.54 (kL)
